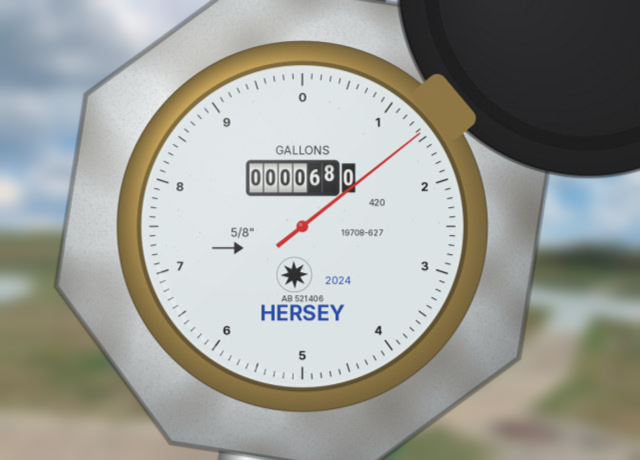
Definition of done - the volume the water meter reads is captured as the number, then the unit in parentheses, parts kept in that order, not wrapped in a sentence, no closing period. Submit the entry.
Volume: 681.4 (gal)
